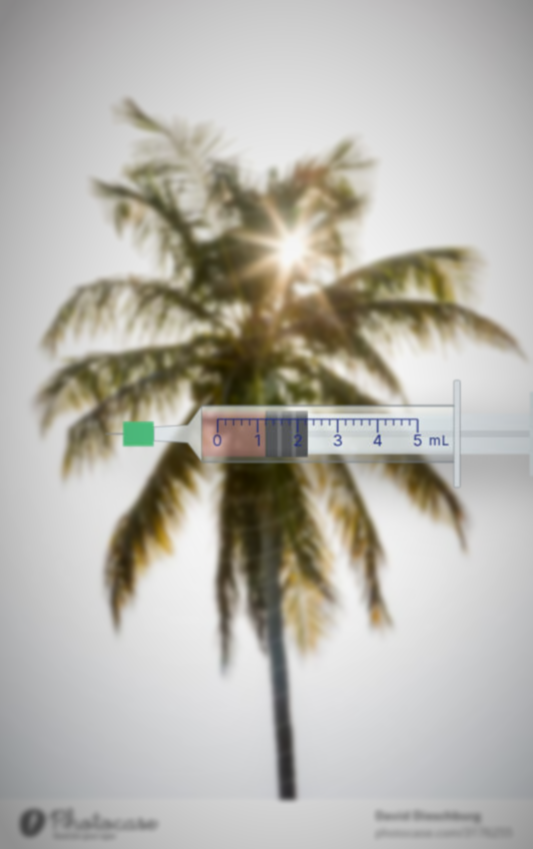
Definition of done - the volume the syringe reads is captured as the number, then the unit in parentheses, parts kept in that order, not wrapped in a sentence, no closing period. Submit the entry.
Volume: 1.2 (mL)
